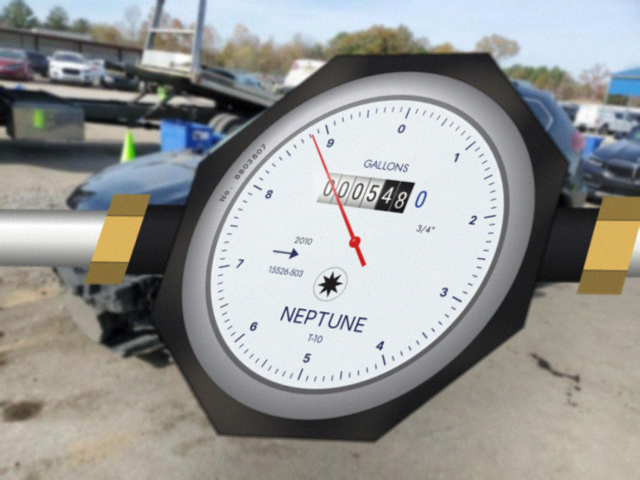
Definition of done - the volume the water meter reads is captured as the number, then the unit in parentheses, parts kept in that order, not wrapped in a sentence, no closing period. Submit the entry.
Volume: 5478.8 (gal)
